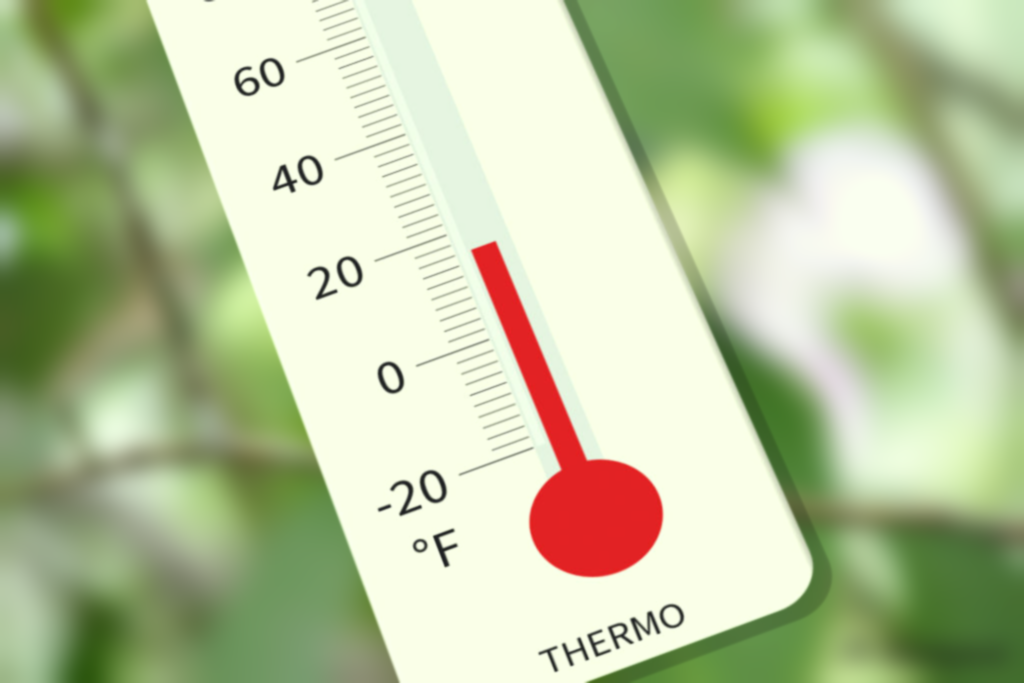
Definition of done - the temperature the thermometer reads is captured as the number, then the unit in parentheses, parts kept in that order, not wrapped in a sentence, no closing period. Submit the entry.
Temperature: 16 (°F)
